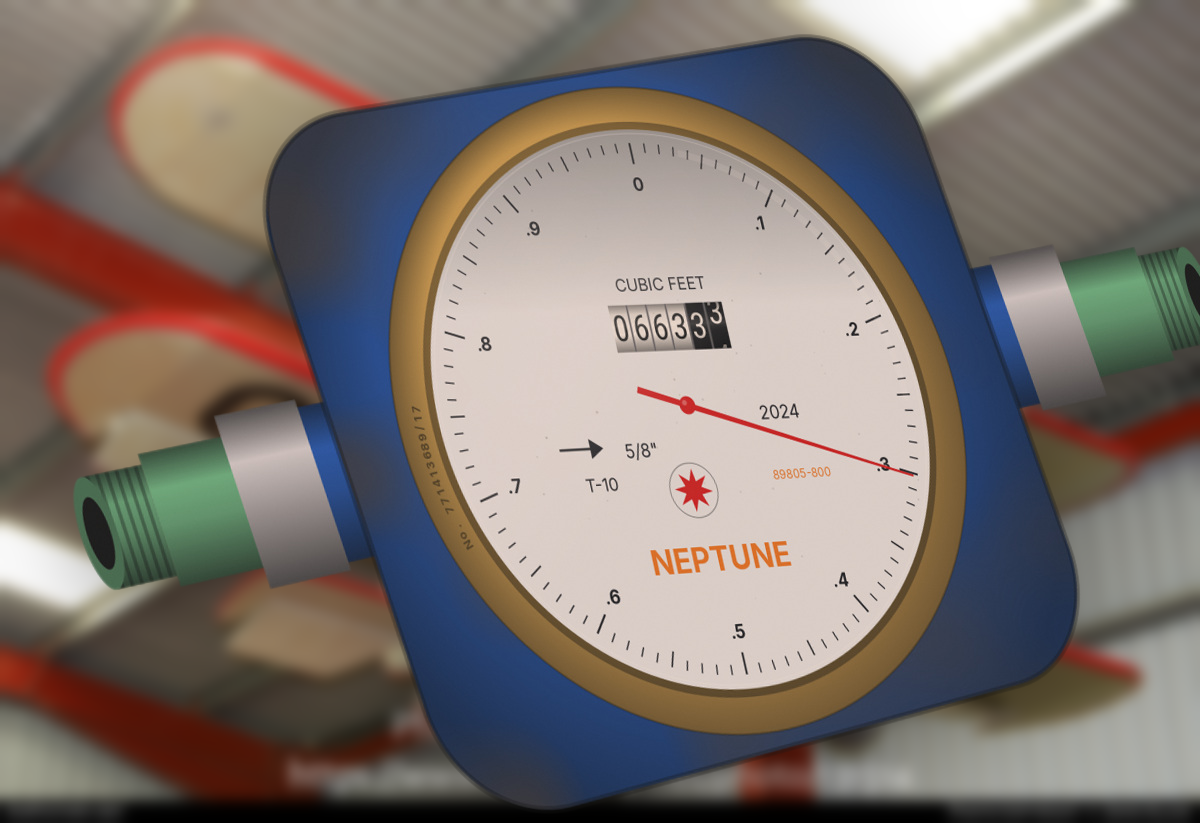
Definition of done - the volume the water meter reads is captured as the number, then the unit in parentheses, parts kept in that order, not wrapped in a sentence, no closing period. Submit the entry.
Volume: 66333.30 (ft³)
